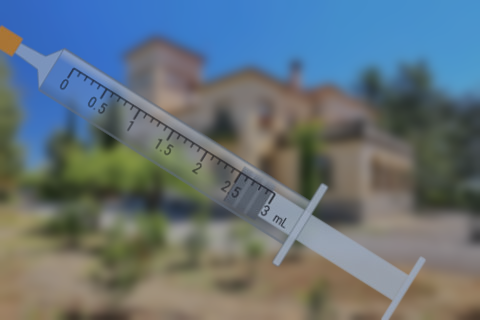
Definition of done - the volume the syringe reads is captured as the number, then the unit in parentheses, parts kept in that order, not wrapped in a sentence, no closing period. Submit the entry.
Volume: 2.5 (mL)
